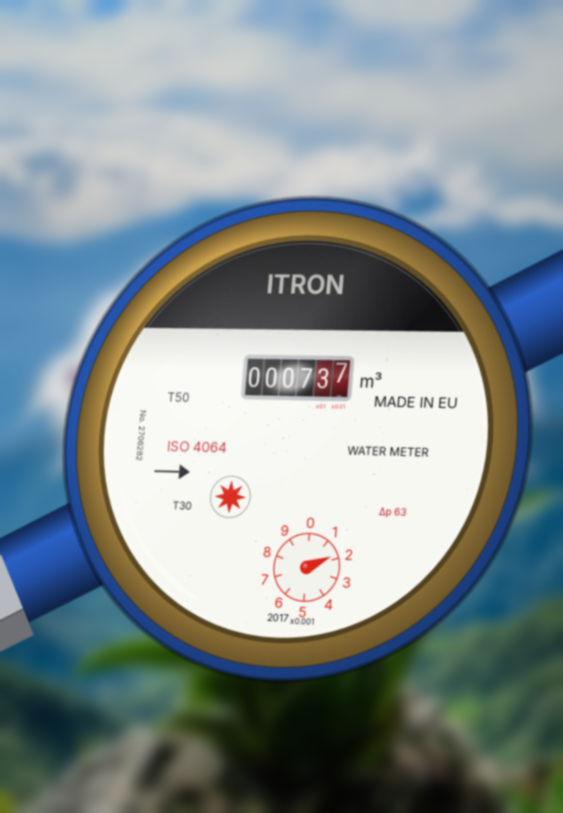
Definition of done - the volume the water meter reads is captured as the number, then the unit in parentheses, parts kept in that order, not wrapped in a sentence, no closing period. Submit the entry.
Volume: 7.371 (m³)
